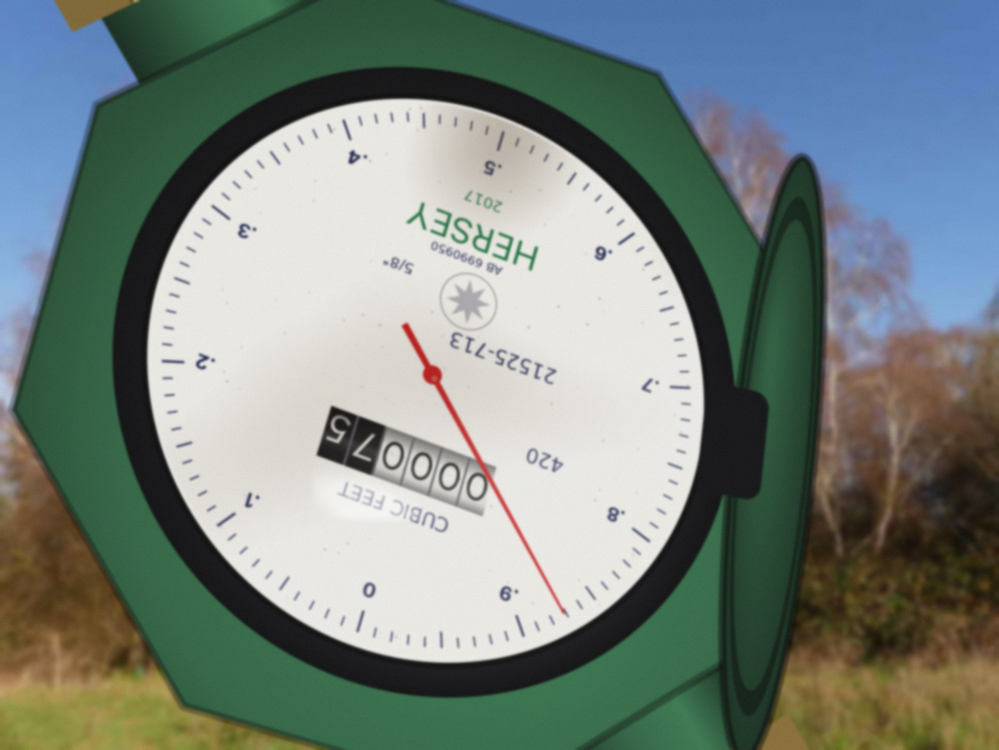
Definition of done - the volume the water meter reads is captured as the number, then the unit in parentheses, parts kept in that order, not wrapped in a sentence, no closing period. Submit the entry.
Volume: 74.87 (ft³)
